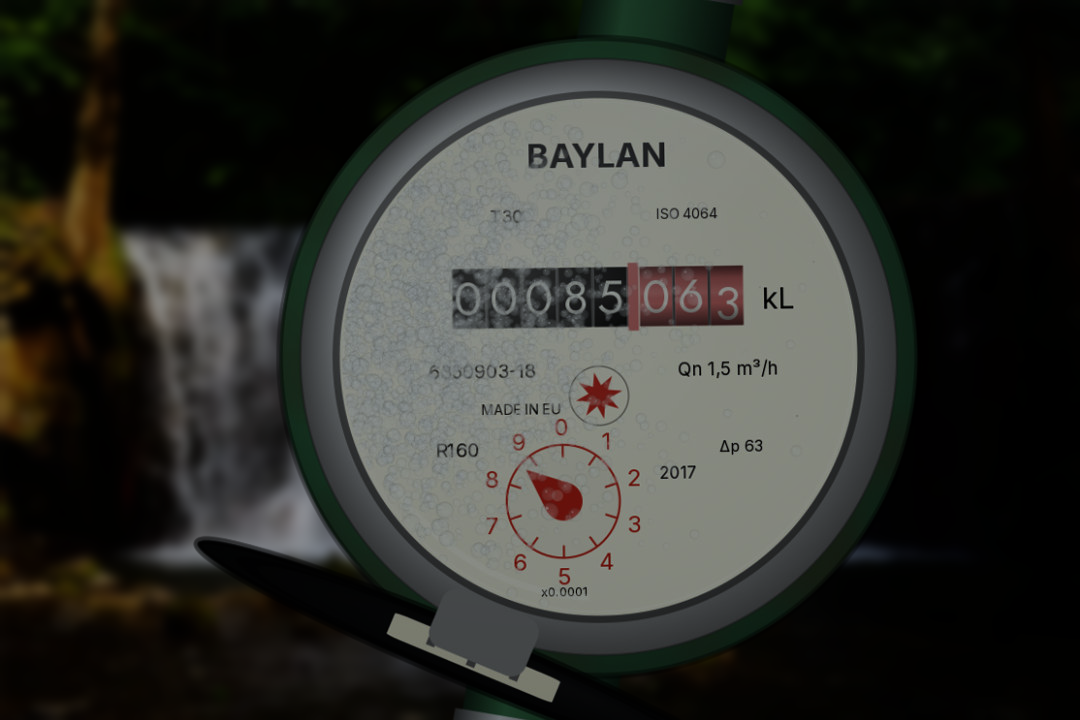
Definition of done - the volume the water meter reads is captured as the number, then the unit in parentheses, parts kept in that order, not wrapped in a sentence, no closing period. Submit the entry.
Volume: 85.0628 (kL)
